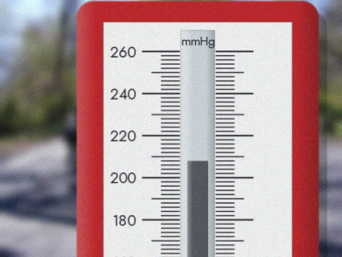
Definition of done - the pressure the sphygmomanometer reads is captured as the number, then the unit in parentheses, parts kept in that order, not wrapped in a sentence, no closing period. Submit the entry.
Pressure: 208 (mmHg)
